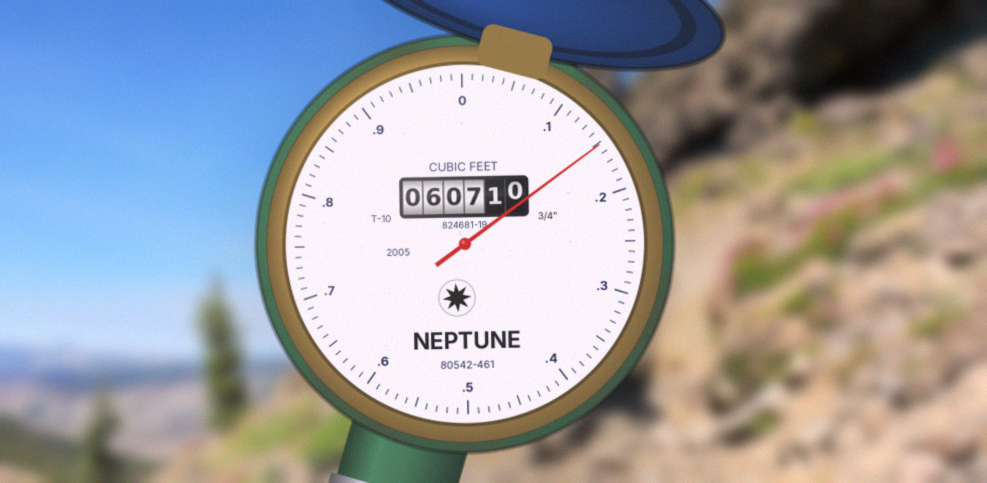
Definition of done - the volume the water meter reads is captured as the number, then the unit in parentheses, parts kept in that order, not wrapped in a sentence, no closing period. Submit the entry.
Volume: 60710.15 (ft³)
